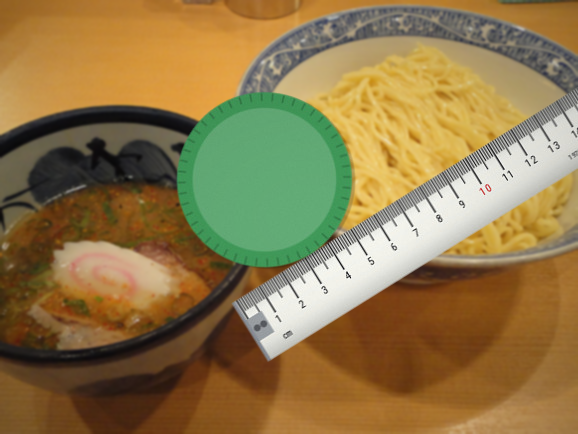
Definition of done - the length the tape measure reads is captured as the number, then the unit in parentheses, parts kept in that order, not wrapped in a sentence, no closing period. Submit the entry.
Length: 6.5 (cm)
